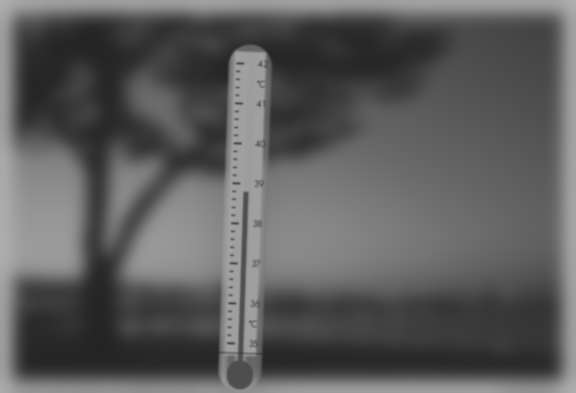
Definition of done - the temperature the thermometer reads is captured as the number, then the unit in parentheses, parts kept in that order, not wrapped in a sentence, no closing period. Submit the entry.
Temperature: 38.8 (°C)
